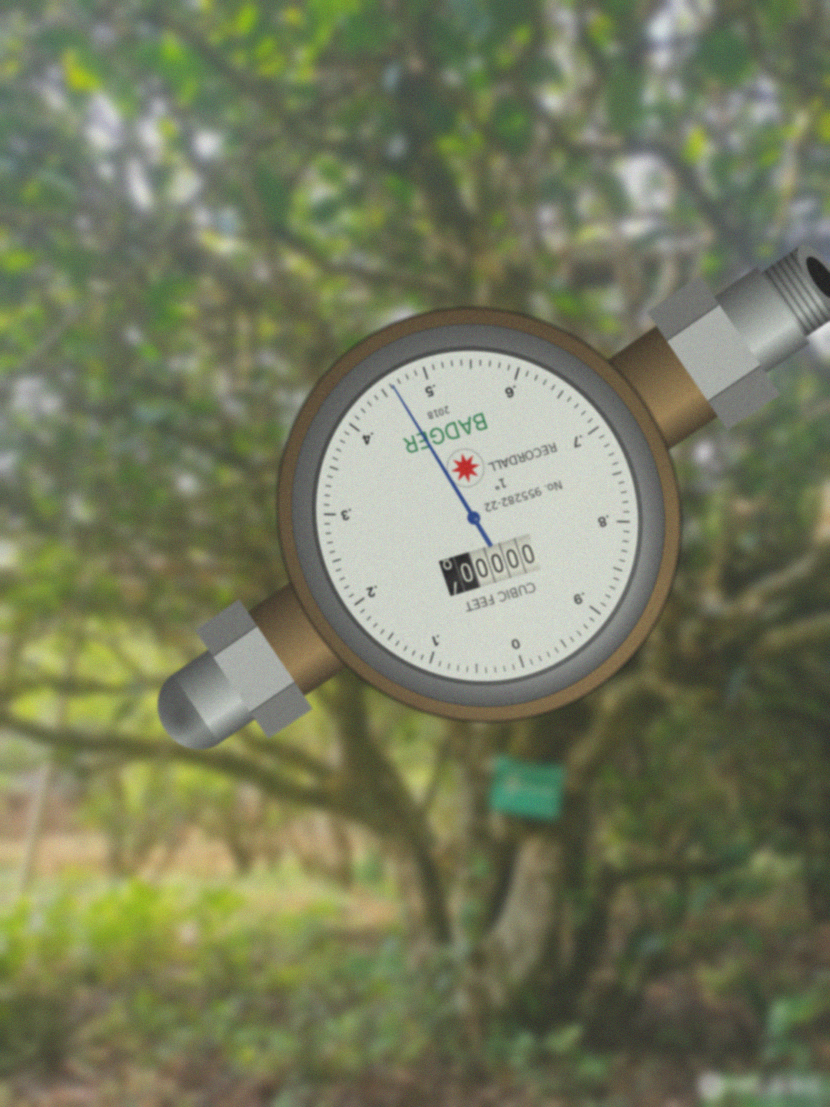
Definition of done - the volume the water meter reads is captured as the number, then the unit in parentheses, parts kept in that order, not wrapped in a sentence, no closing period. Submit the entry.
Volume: 7.46 (ft³)
